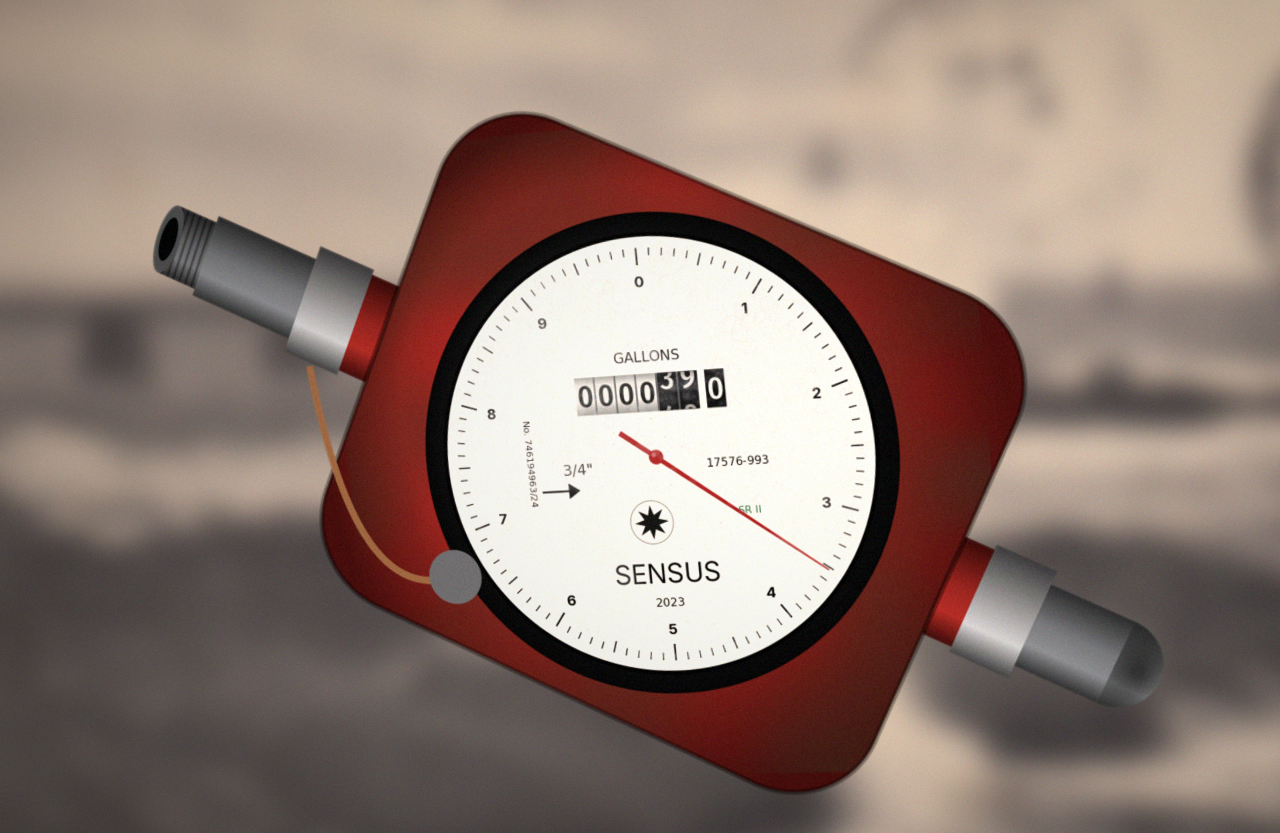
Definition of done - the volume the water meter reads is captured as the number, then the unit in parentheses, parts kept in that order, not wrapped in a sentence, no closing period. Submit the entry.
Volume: 393.5 (gal)
